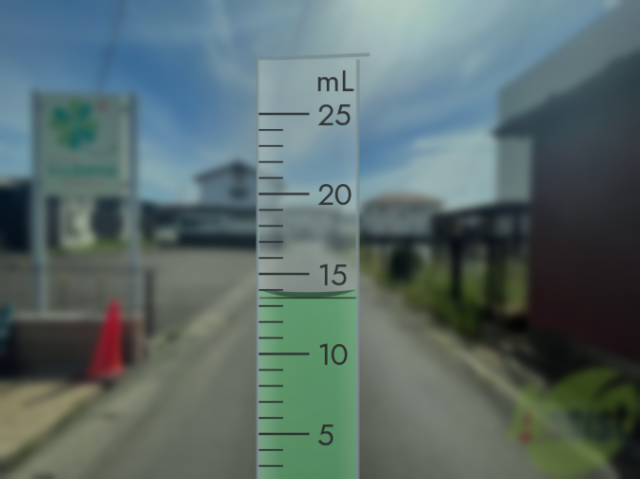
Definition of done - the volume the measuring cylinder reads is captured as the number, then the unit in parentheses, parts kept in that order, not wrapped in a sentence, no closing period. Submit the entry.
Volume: 13.5 (mL)
